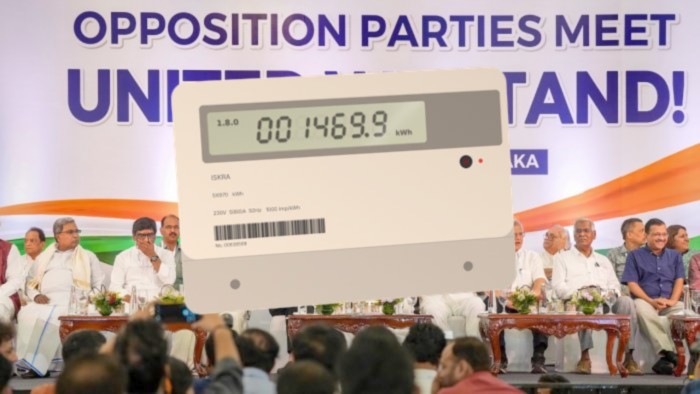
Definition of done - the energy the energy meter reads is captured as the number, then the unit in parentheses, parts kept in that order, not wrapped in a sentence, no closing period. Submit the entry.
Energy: 1469.9 (kWh)
